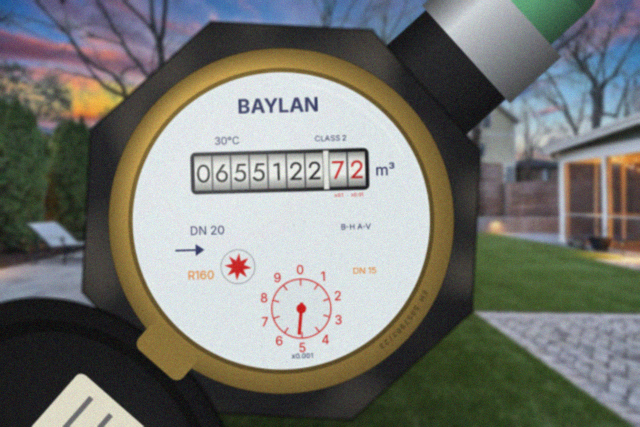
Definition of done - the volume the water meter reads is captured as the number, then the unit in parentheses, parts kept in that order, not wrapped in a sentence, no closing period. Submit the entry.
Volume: 655122.725 (m³)
